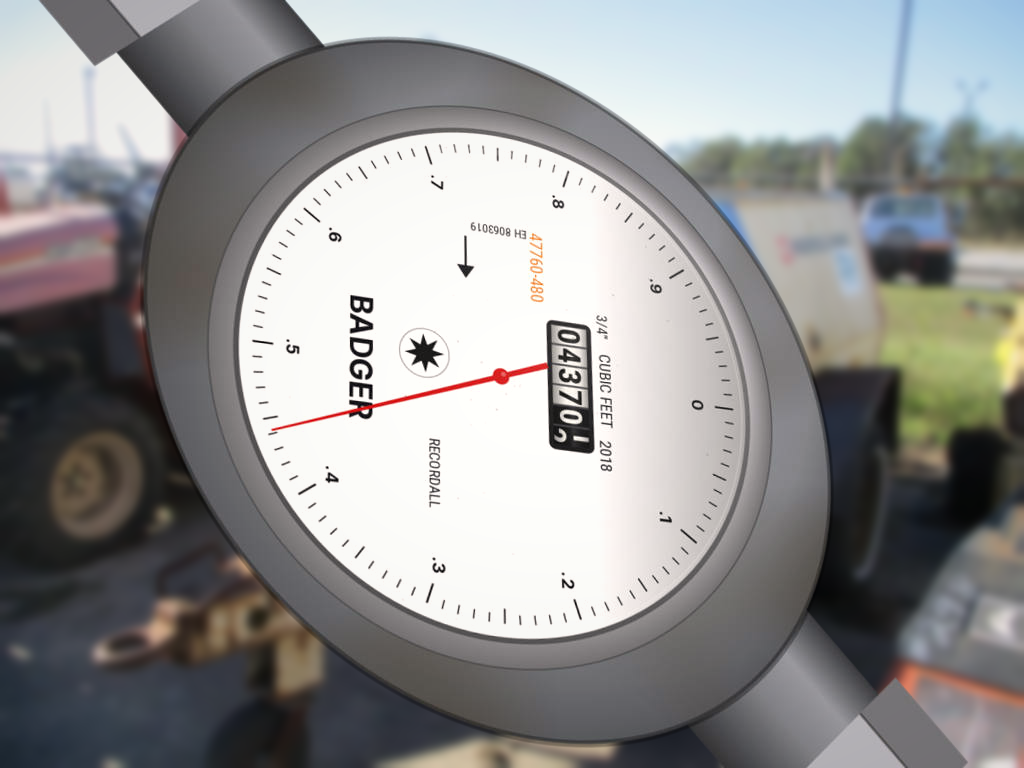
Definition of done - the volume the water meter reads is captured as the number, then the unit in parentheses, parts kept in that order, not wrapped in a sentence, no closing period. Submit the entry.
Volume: 43701.44 (ft³)
